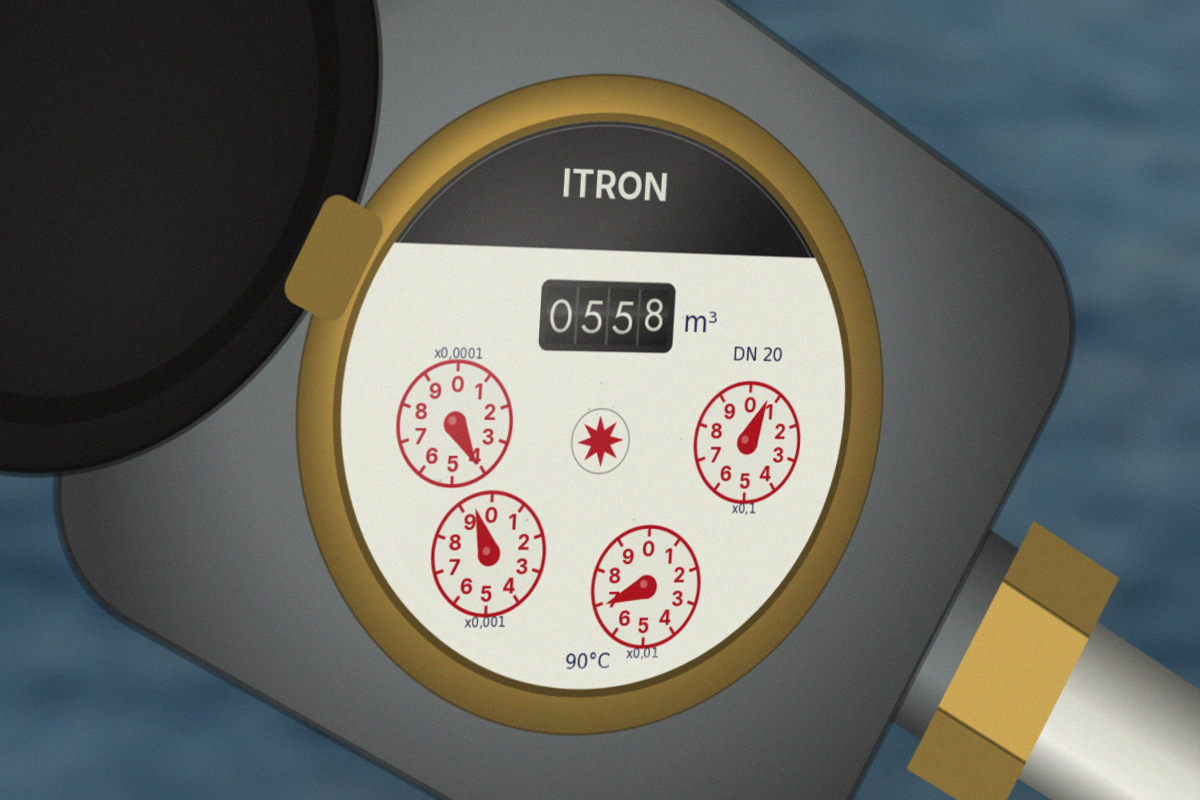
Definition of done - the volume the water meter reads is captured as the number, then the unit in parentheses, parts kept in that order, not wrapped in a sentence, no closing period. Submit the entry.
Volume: 558.0694 (m³)
